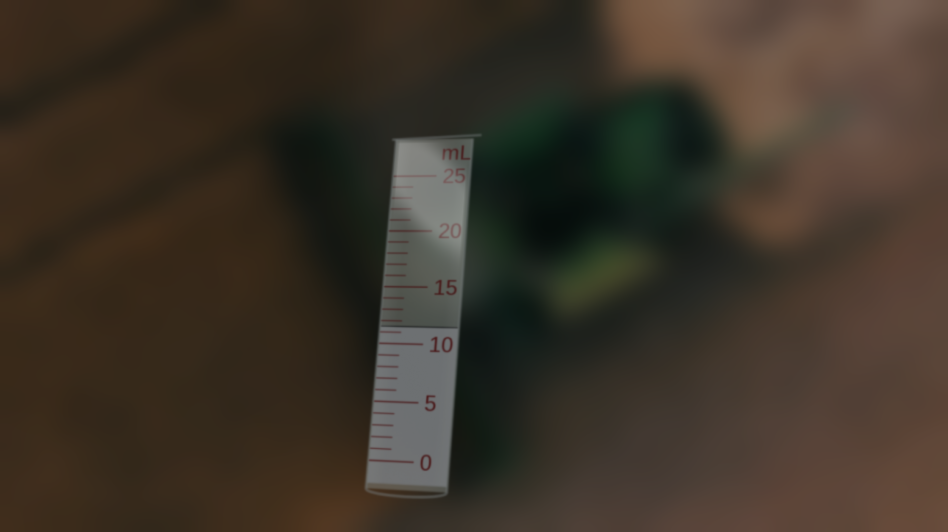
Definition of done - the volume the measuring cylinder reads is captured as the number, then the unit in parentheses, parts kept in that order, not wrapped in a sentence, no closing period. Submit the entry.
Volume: 11.5 (mL)
